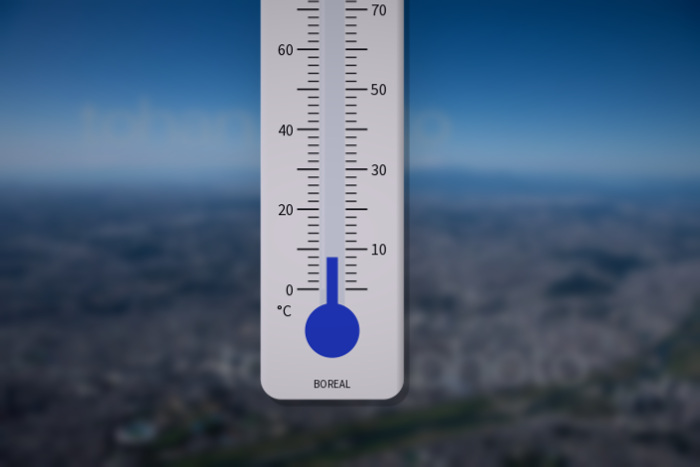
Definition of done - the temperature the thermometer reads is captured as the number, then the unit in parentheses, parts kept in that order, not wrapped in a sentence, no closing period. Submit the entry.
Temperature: 8 (°C)
